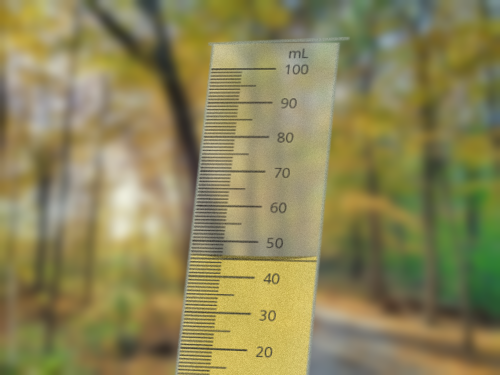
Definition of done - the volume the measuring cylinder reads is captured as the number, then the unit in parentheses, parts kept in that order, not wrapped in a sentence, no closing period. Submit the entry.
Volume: 45 (mL)
